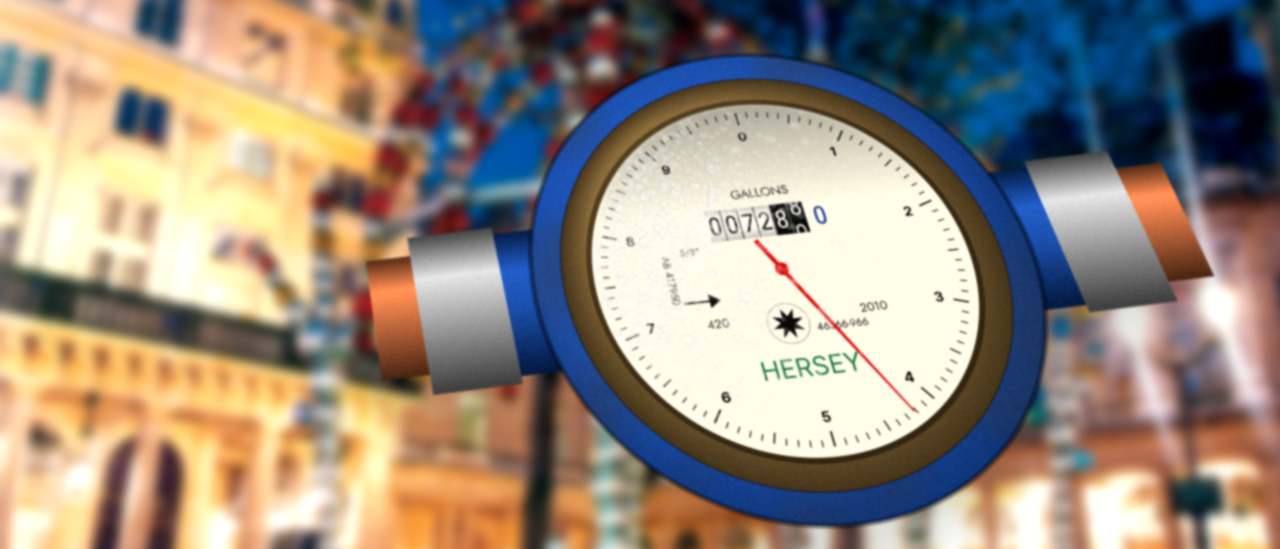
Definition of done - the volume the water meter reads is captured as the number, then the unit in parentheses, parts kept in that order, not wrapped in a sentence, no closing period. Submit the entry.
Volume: 72884.2 (gal)
